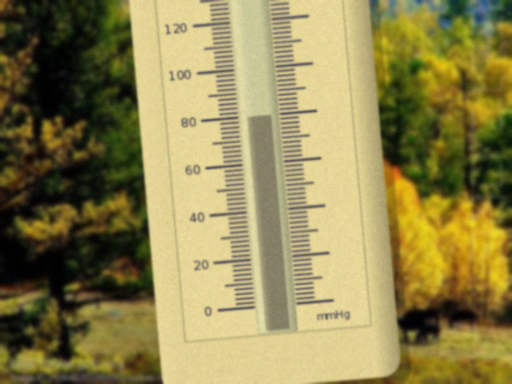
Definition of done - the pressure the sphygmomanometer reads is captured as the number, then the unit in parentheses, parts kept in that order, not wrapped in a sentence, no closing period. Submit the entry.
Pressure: 80 (mmHg)
